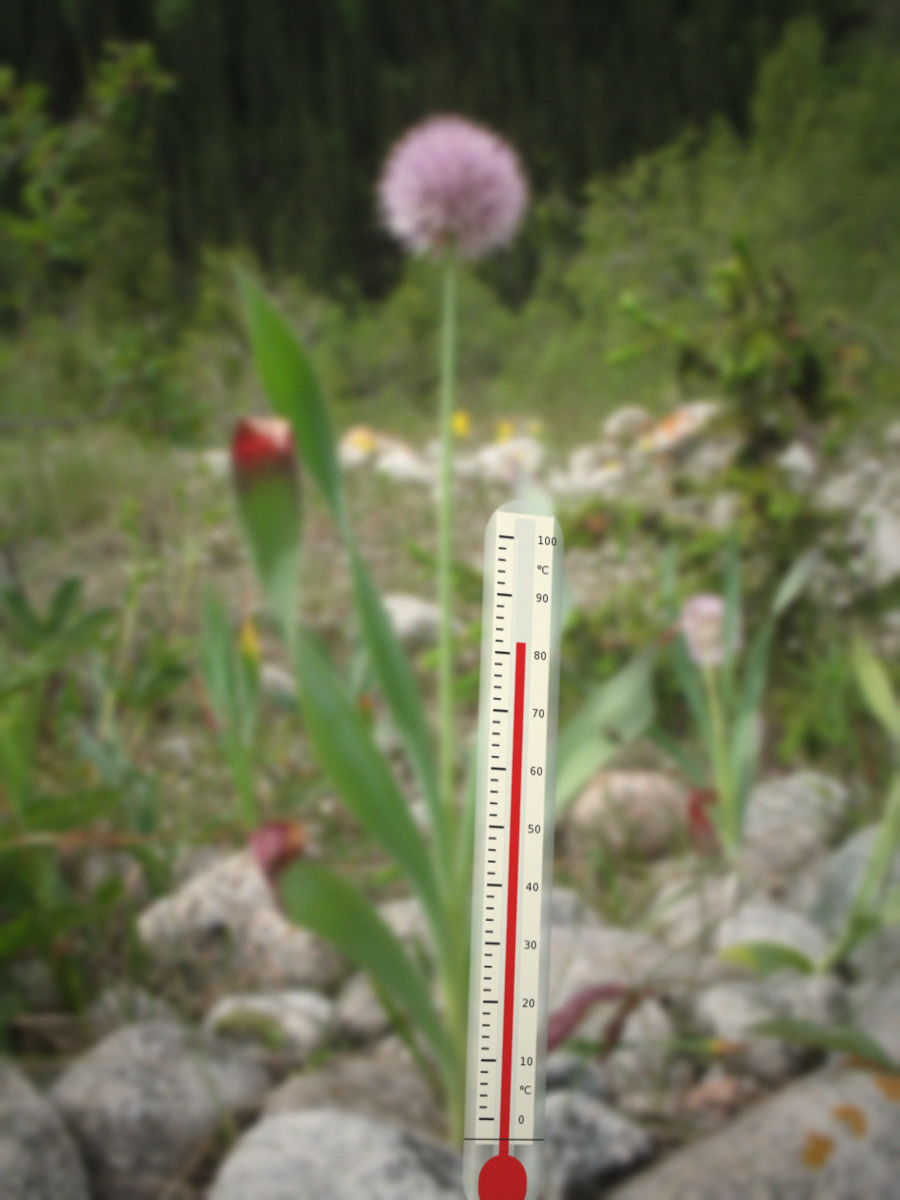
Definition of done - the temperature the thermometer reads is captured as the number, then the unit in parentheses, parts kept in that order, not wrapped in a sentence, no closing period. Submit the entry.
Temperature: 82 (°C)
